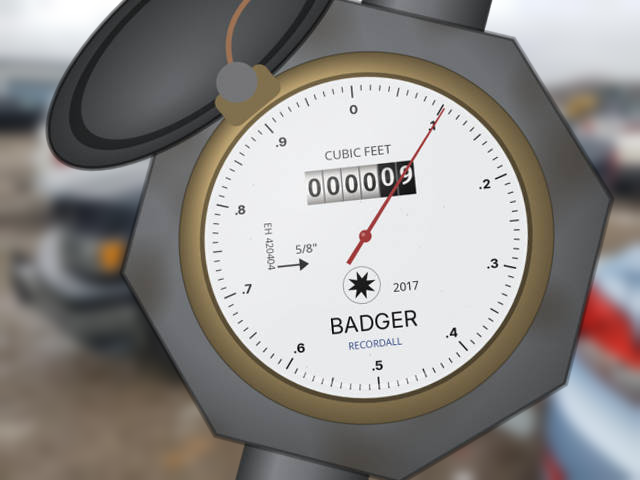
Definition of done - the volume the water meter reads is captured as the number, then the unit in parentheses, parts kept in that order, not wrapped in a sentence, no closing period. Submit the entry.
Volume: 9.10 (ft³)
